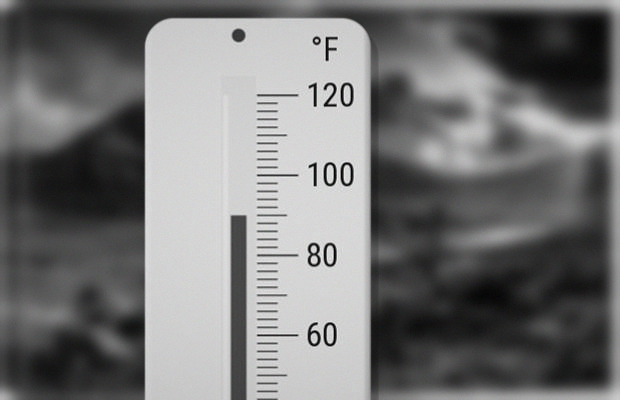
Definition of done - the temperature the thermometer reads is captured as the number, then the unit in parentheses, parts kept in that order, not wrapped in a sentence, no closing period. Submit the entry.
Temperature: 90 (°F)
